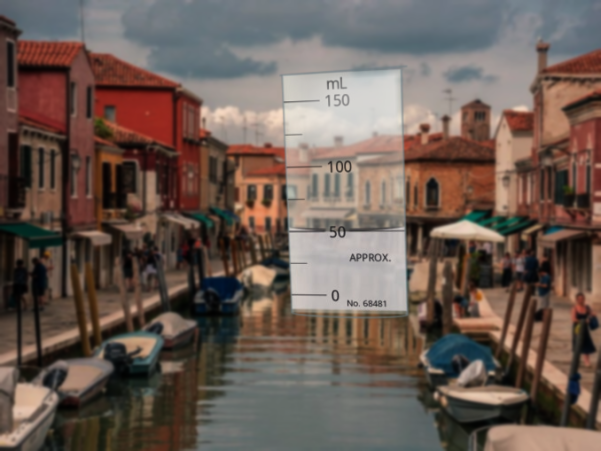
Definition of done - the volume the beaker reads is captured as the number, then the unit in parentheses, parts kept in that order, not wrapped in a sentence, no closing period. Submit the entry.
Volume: 50 (mL)
